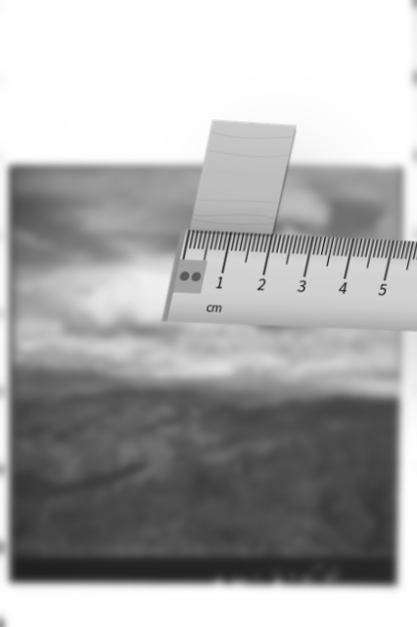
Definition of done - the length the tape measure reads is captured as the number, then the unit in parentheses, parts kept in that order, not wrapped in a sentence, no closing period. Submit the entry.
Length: 2 (cm)
